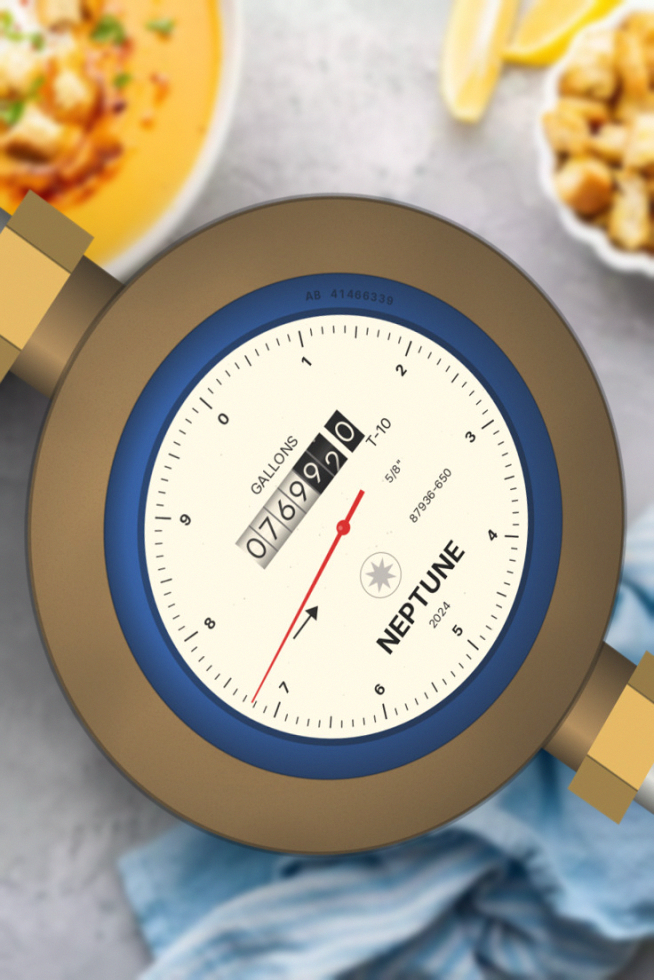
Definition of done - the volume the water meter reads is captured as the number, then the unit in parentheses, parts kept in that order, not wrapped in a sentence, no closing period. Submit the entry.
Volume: 769917.2 (gal)
